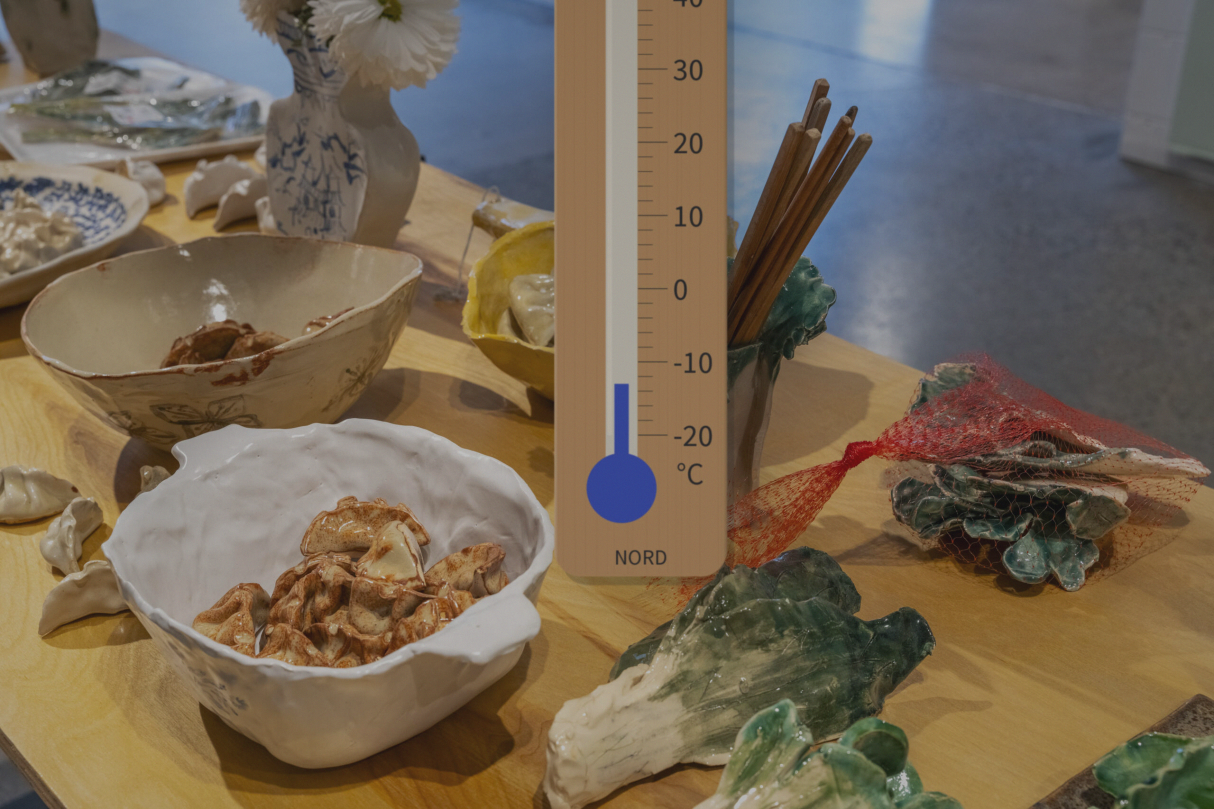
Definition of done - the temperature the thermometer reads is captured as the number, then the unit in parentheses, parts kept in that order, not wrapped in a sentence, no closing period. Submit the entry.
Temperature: -13 (°C)
